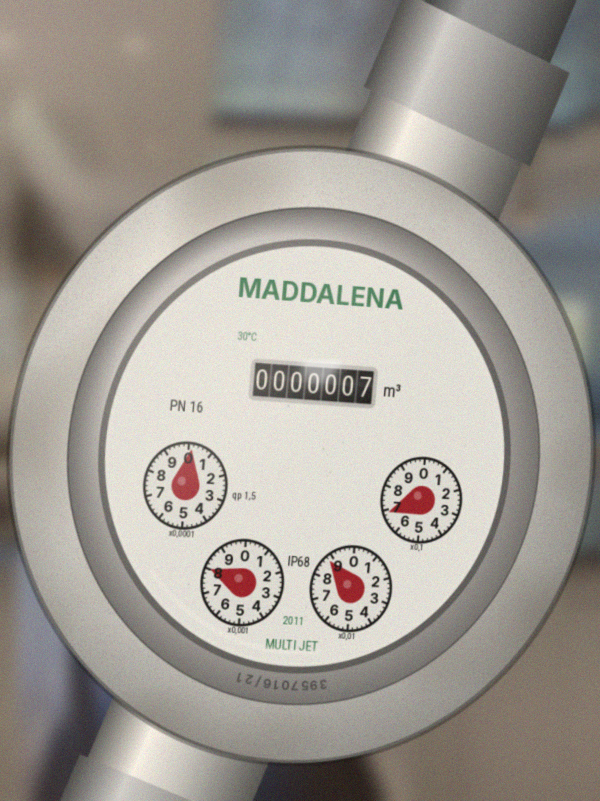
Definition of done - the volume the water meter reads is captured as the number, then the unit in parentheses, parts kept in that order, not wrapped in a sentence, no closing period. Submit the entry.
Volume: 7.6880 (m³)
